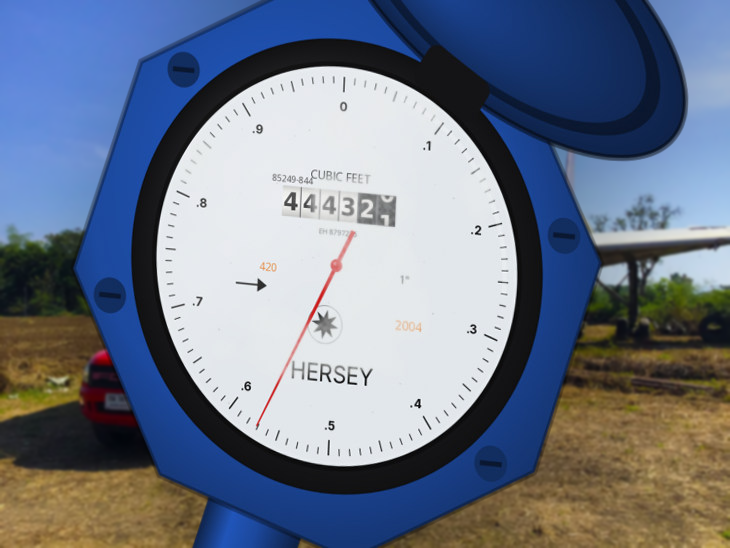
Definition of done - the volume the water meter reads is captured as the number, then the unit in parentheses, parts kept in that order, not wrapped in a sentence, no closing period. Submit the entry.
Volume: 444320.57 (ft³)
